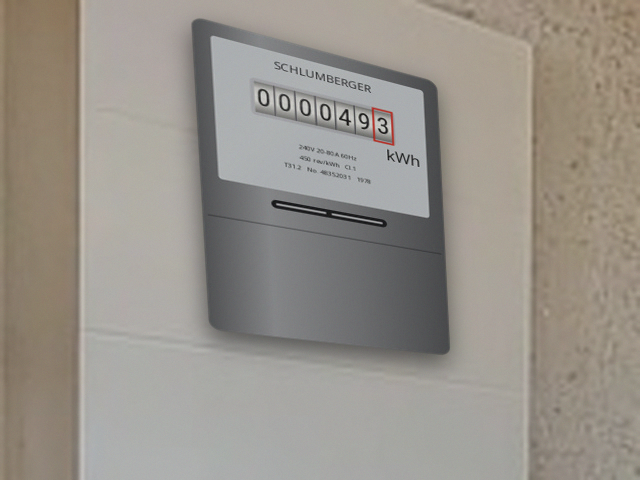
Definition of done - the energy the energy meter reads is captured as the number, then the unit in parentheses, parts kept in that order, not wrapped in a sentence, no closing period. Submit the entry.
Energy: 49.3 (kWh)
